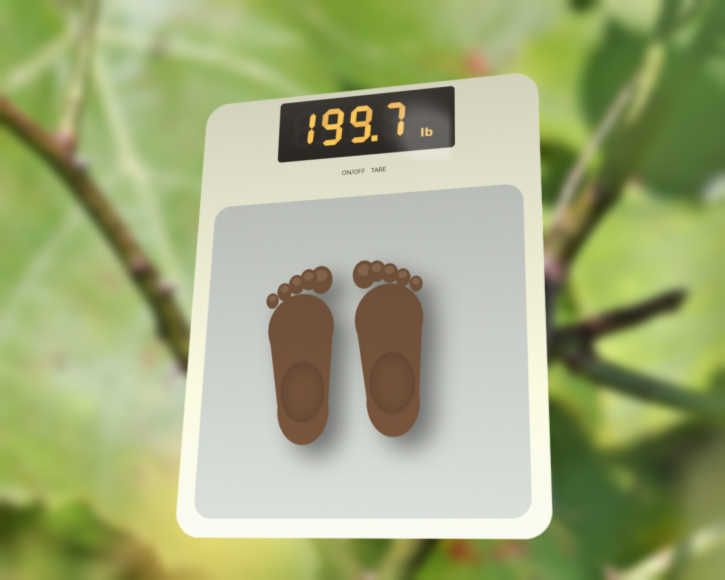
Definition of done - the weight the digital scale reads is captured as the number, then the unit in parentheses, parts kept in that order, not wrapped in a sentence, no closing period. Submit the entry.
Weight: 199.7 (lb)
